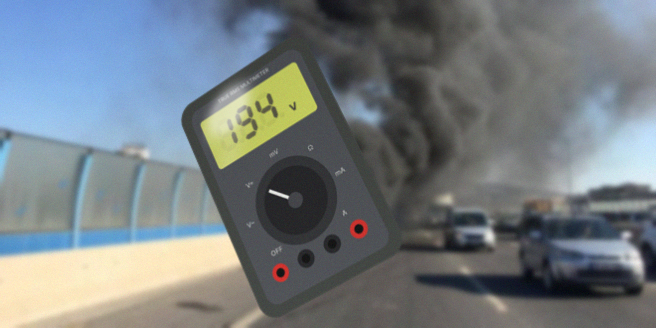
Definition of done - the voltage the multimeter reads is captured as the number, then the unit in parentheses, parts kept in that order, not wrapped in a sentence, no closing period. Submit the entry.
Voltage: 194 (V)
